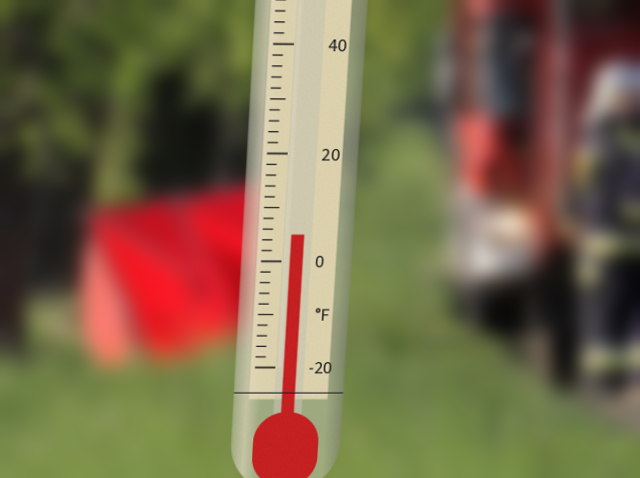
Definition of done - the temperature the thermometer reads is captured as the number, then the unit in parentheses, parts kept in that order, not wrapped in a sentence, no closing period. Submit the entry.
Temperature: 5 (°F)
